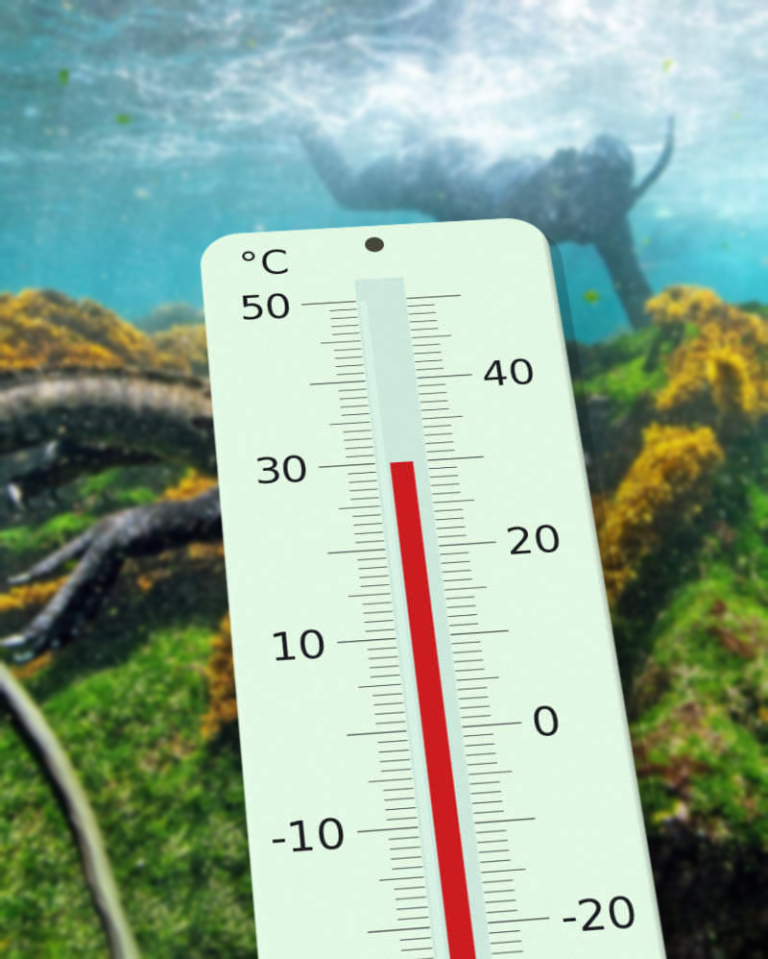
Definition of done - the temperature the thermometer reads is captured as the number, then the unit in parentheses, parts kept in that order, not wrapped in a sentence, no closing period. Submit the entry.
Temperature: 30 (°C)
